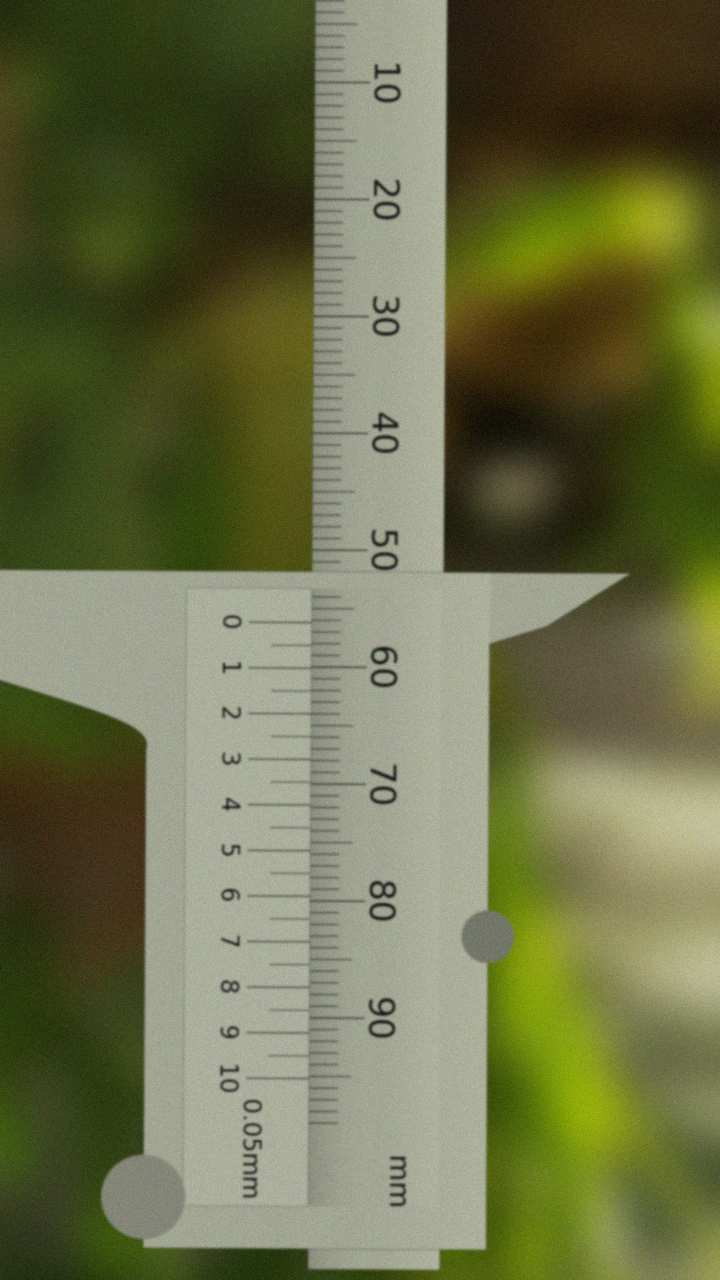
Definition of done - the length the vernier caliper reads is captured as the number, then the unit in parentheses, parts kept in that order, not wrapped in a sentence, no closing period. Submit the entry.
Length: 56.2 (mm)
